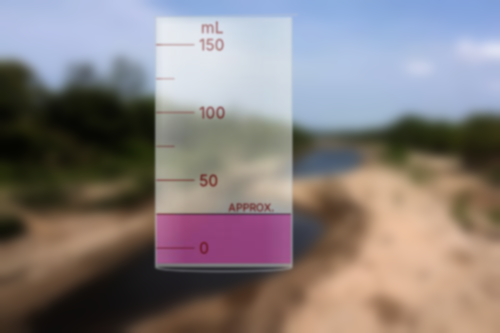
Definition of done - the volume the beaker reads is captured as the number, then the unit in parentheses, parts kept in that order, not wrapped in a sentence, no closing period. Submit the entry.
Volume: 25 (mL)
